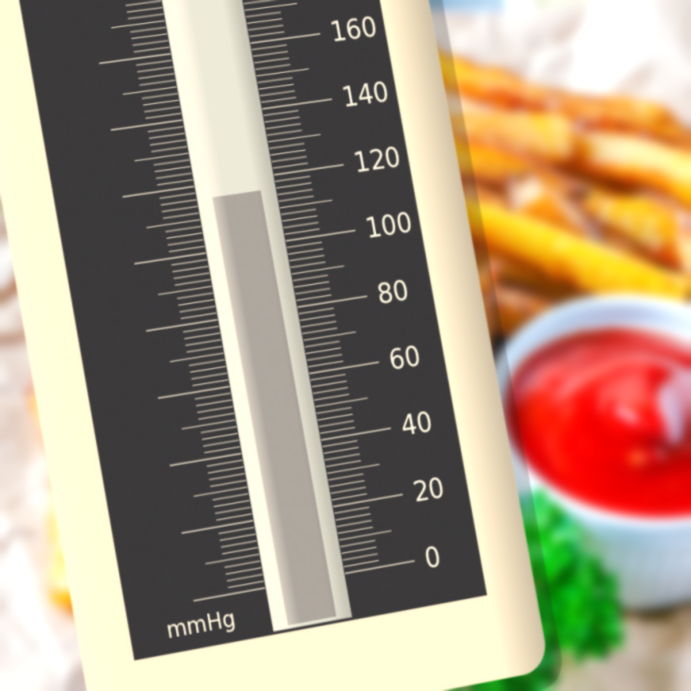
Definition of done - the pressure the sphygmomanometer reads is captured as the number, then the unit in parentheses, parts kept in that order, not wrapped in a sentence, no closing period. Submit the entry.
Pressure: 116 (mmHg)
